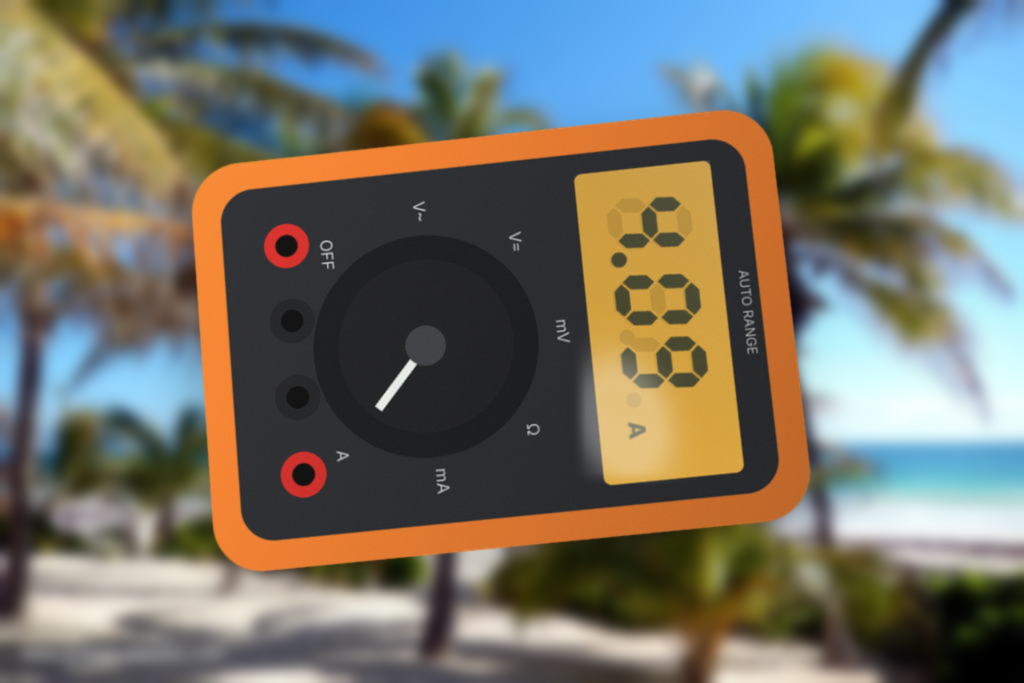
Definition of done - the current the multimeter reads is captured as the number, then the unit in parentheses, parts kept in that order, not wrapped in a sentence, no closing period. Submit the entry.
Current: 4.09 (A)
